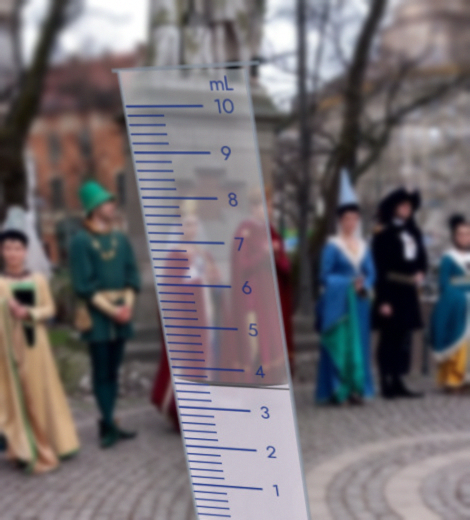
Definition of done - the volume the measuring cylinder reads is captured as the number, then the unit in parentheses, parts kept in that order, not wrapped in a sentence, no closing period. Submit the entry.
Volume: 3.6 (mL)
